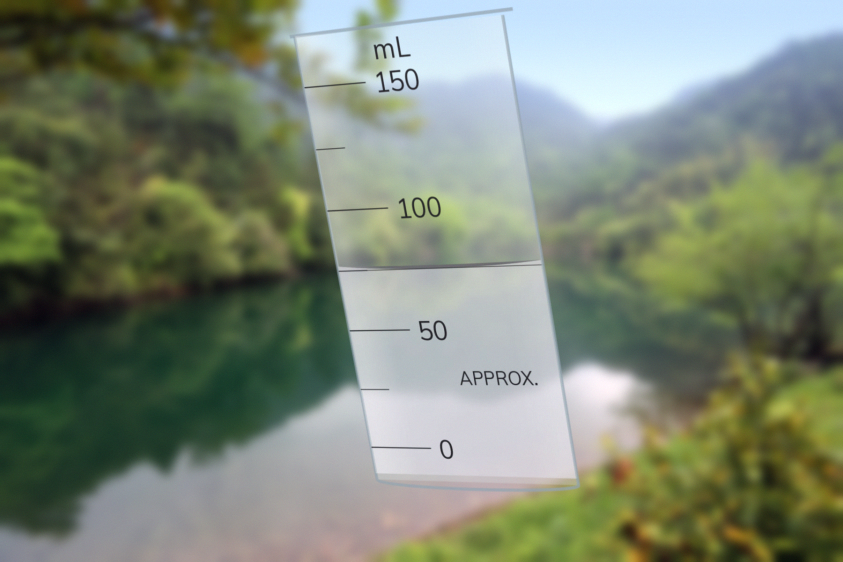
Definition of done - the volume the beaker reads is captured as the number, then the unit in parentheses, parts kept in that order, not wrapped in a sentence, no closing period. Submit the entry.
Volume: 75 (mL)
